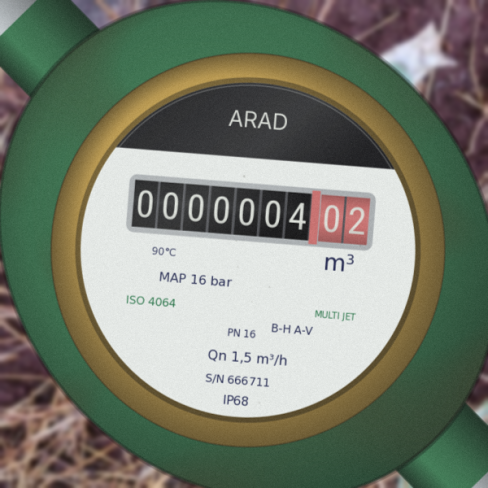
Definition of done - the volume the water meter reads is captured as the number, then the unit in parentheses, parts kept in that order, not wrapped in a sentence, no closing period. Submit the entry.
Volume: 4.02 (m³)
